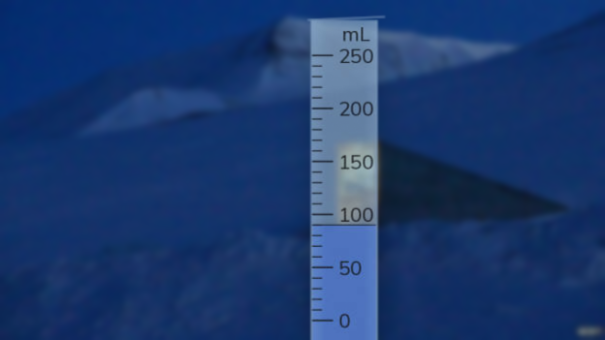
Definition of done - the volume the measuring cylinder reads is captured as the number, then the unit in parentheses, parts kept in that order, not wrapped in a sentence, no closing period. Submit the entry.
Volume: 90 (mL)
